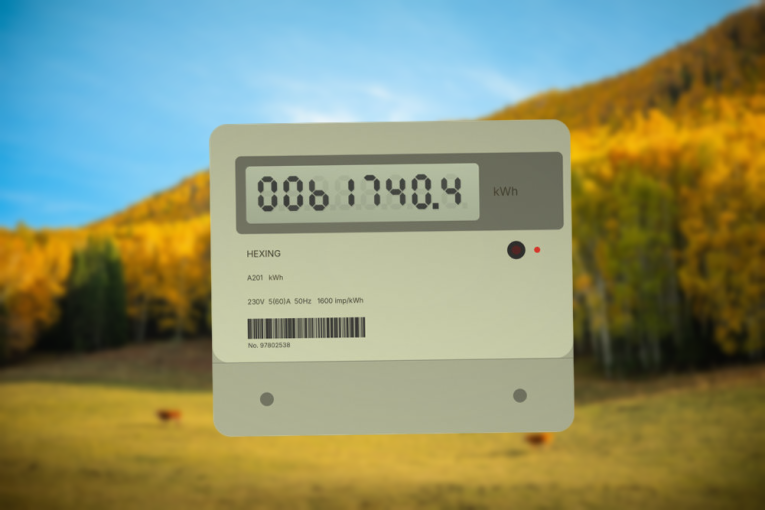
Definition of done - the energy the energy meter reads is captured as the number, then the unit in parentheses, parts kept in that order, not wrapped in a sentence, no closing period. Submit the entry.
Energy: 61740.4 (kWh)
